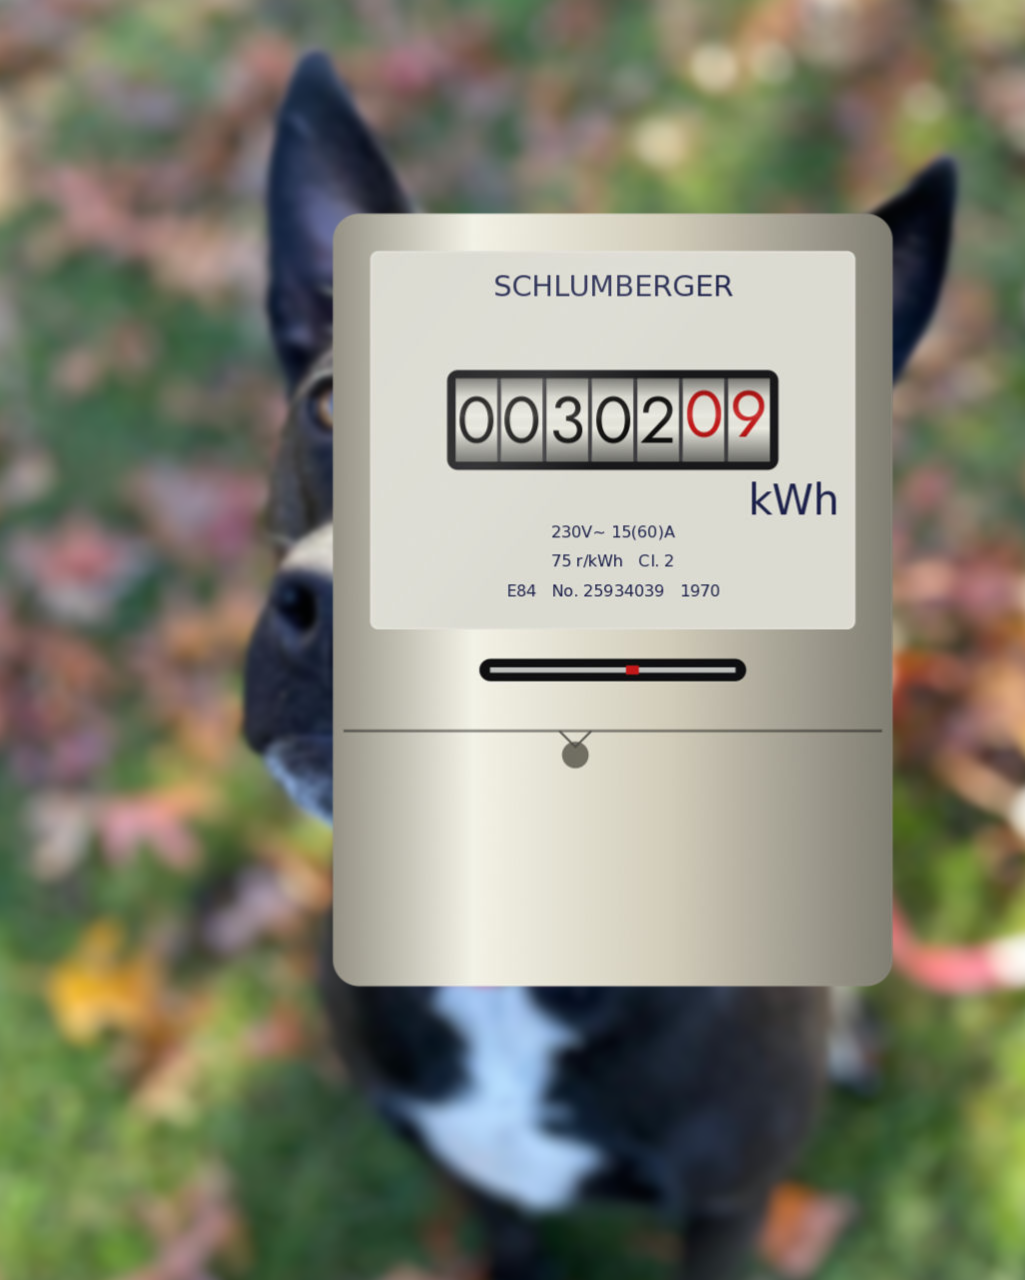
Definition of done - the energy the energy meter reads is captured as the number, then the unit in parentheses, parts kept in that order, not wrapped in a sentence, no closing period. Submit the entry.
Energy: 302.09 (kWh)
